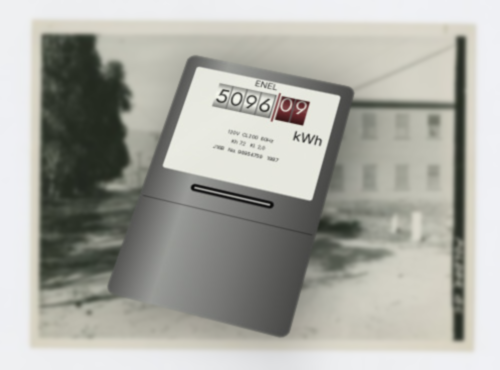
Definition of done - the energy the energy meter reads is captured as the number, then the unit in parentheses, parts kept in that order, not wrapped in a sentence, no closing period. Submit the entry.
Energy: 5096.09 (kWh)
